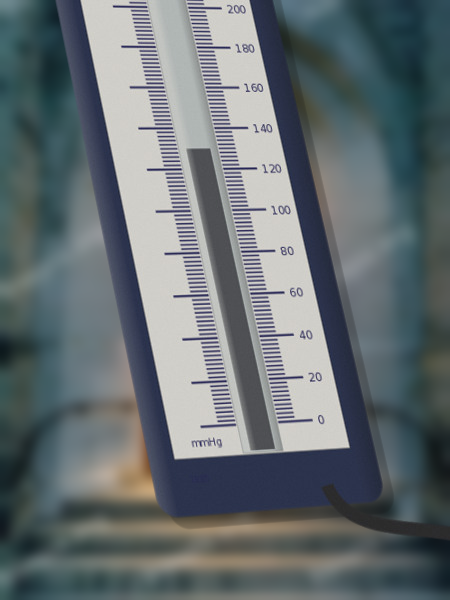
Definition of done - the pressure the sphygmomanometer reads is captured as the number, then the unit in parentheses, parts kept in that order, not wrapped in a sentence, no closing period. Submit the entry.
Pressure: 130 (mmHg)
